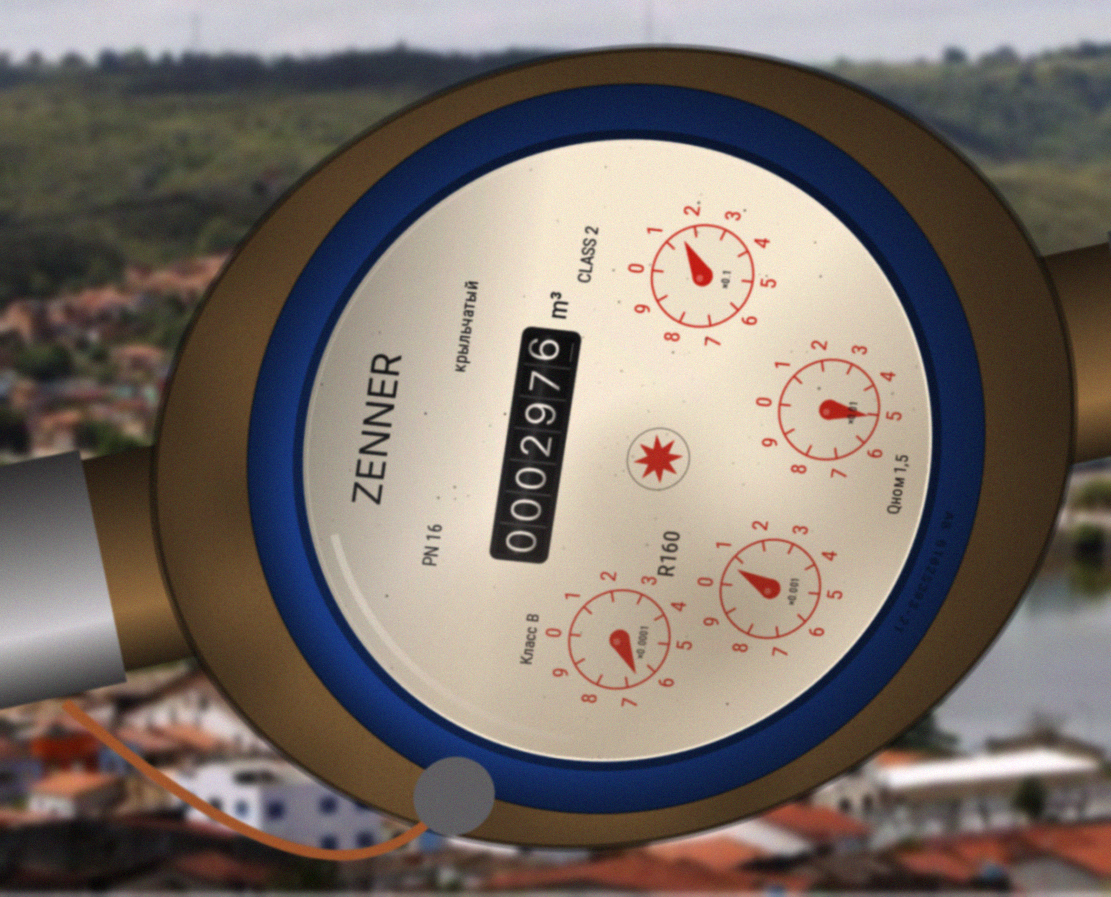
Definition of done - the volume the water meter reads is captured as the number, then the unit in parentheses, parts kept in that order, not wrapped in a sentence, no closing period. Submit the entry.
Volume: 2976.1506 (m³)
